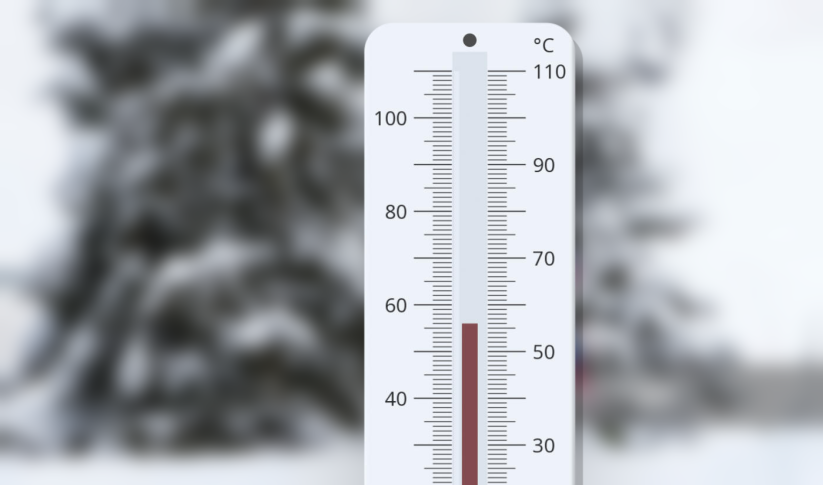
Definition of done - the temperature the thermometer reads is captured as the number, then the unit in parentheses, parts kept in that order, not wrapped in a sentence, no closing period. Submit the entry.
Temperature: 56 (°C)
